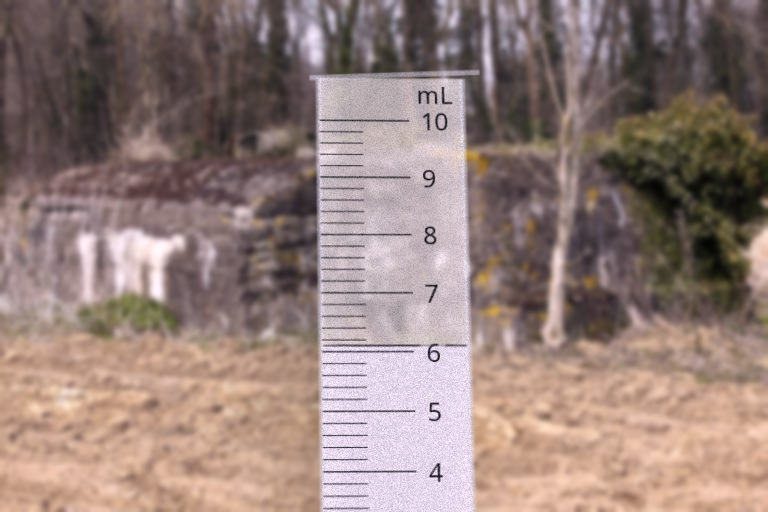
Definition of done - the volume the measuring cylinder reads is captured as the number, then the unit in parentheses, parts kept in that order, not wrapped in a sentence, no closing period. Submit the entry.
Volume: 6.1 (mL)
